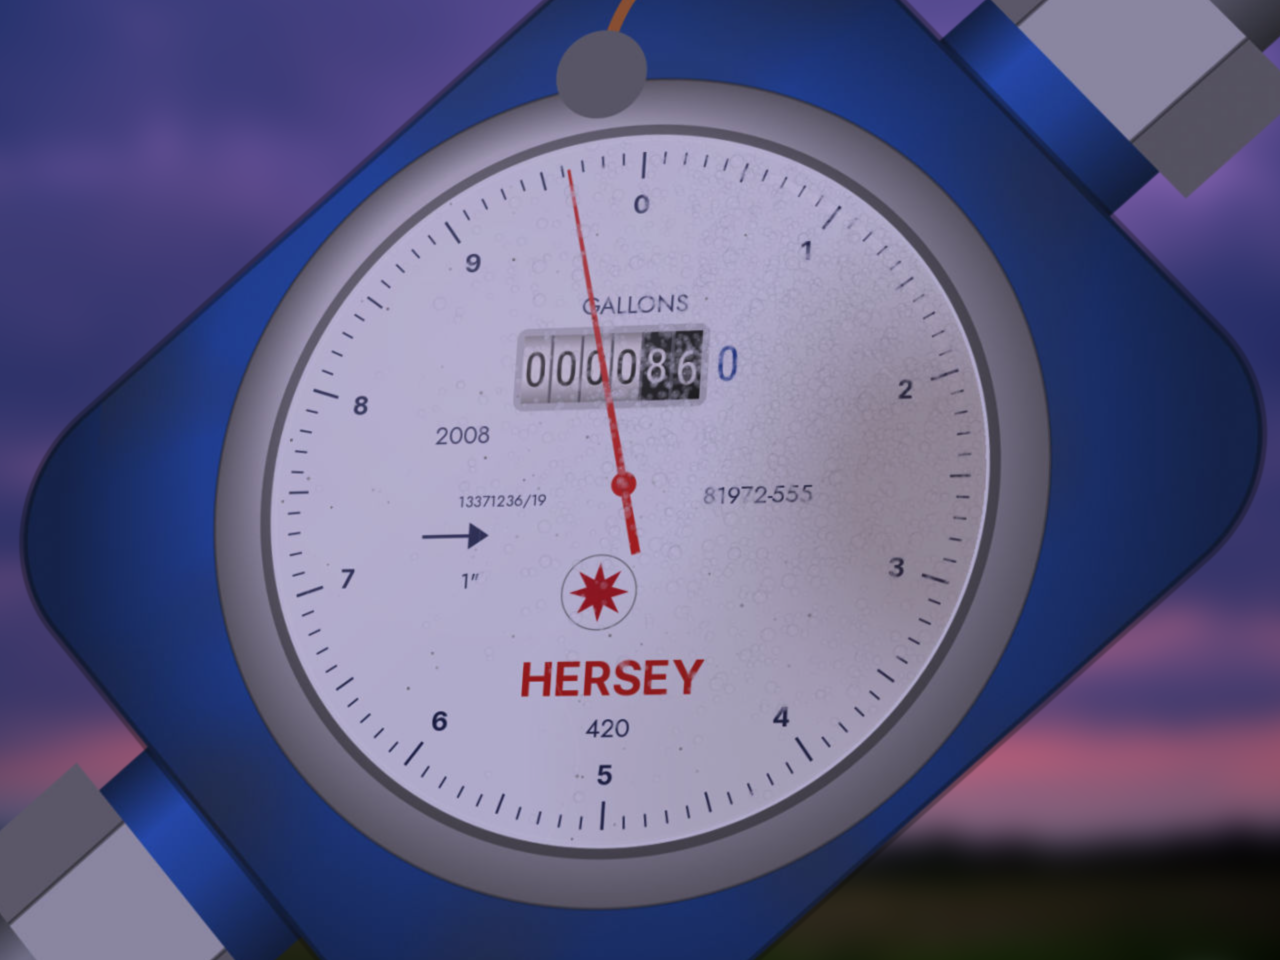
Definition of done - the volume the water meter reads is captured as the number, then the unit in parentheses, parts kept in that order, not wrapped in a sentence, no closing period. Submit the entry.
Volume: 859.6 (gal)
